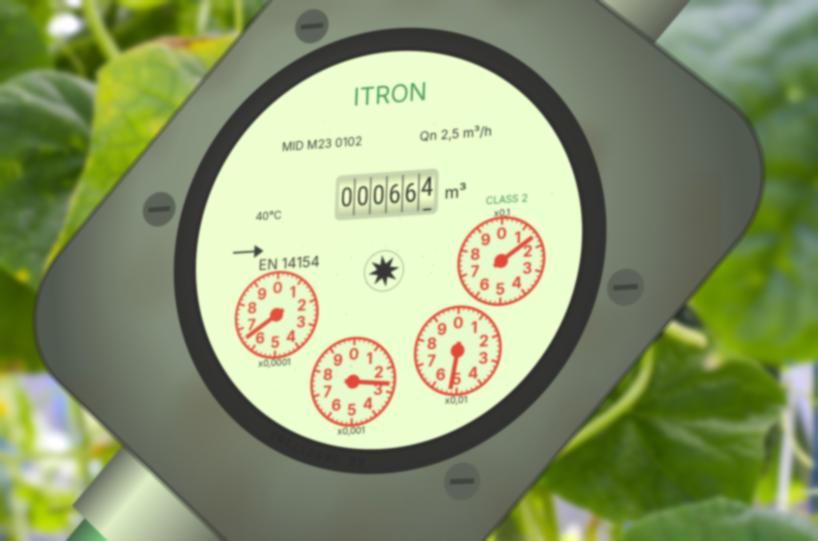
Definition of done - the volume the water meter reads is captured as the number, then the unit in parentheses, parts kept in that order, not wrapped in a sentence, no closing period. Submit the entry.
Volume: 664.1526 (m³)
